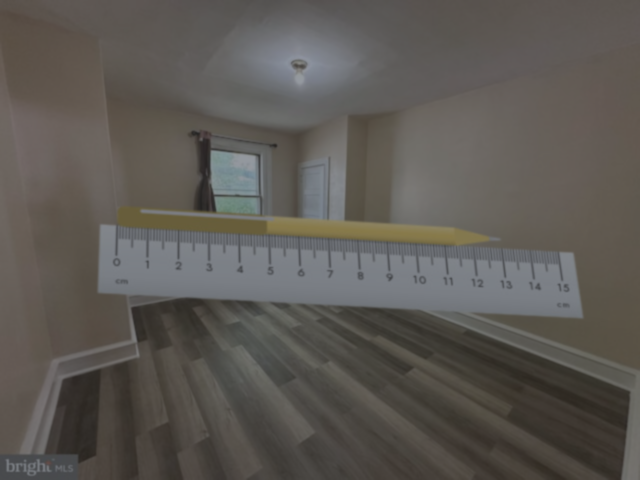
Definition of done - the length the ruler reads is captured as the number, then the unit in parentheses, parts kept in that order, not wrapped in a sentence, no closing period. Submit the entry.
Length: 13 (cm)
